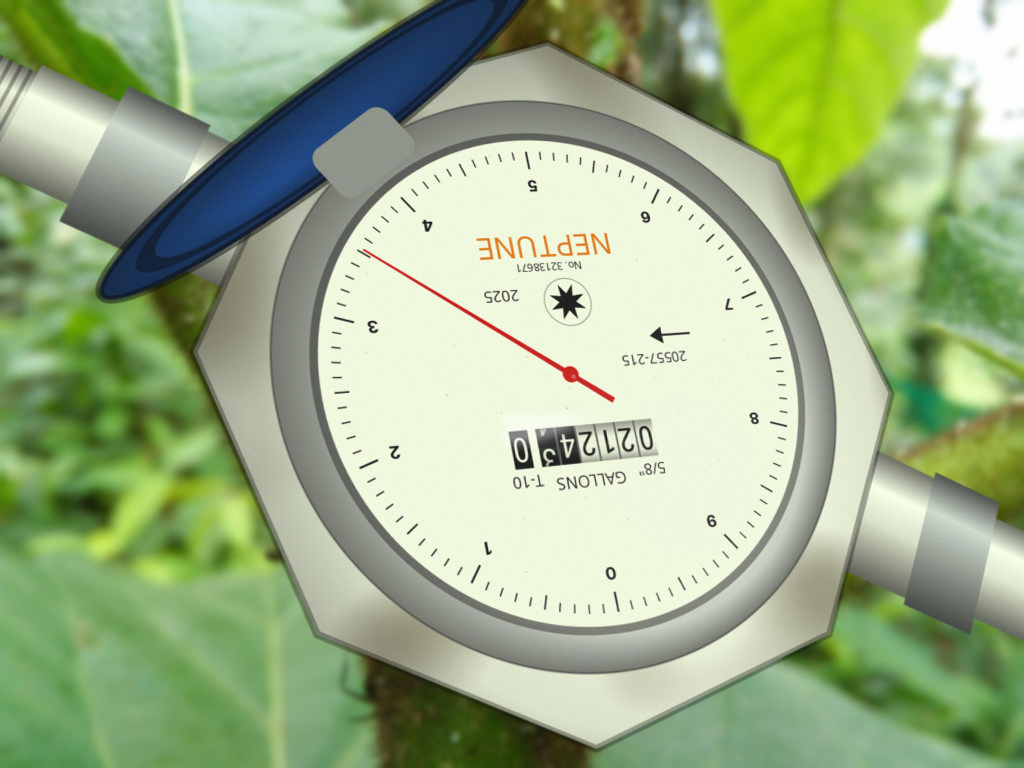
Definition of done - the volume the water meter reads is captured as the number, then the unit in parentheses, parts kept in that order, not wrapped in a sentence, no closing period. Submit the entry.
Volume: 212433.5 (gal)
